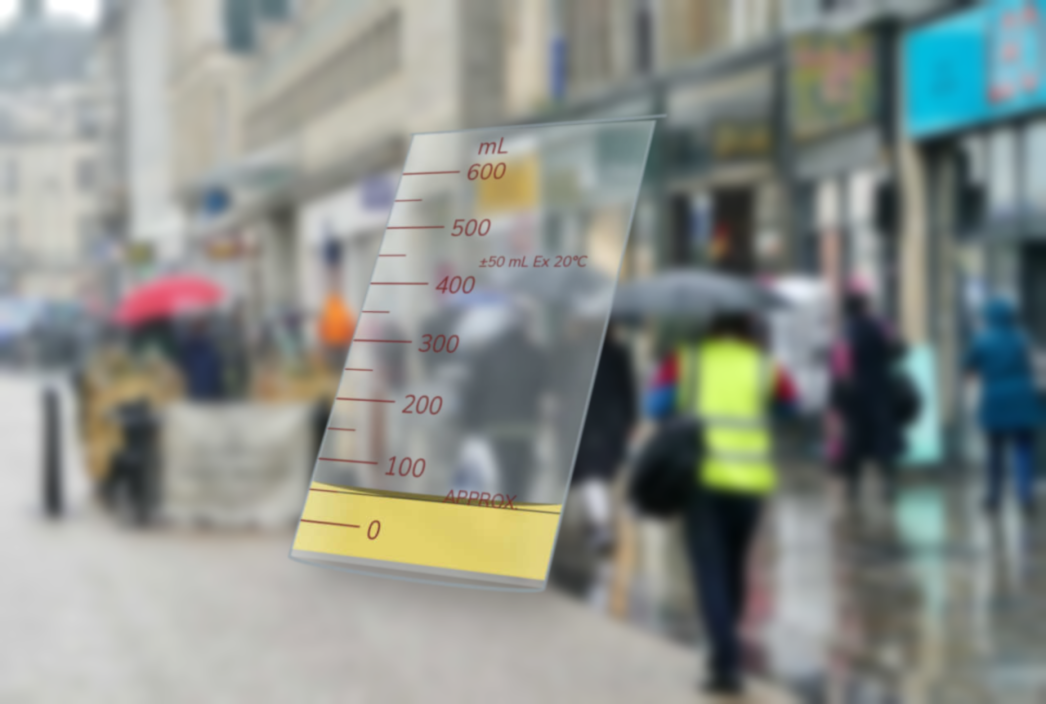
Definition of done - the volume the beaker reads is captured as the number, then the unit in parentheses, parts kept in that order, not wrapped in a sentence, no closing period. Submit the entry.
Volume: 50 (mL)
